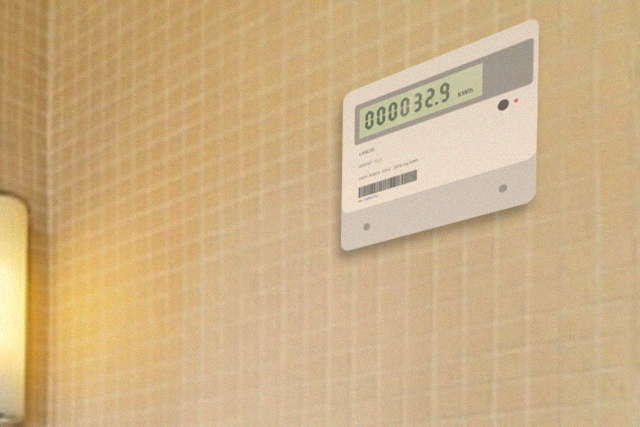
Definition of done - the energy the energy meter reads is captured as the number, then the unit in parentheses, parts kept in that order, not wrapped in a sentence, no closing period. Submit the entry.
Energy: 32.9 (kWh)
